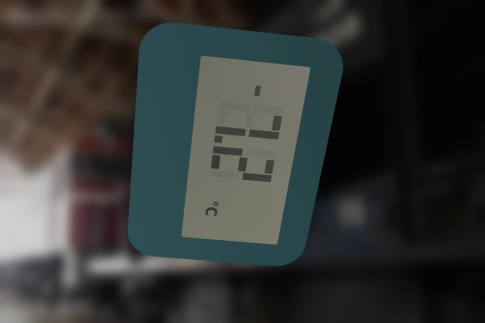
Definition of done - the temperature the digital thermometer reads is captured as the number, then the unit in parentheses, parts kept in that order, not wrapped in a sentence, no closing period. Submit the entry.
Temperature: -7.2 (°C)
